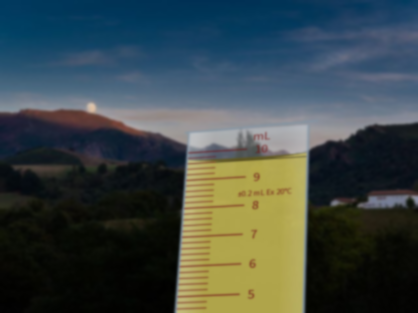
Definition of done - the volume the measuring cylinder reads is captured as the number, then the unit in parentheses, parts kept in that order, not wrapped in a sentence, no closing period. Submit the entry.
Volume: 9.6 (mL)
